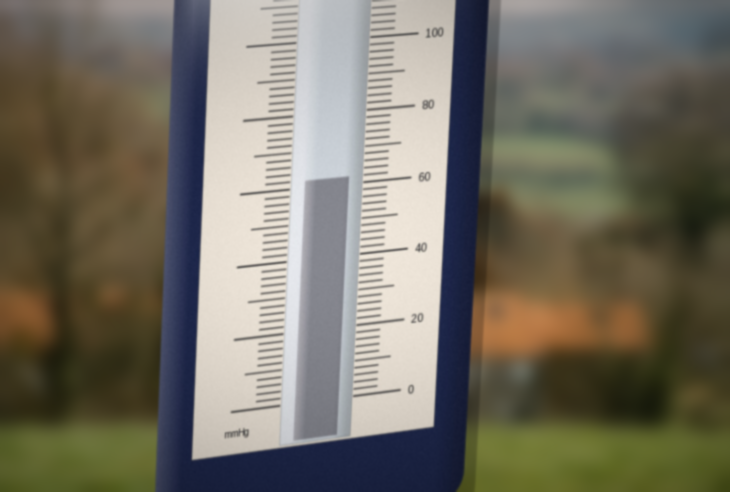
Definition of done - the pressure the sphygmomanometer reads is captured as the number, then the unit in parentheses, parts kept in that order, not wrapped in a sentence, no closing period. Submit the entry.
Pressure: 62 (mmHg)
